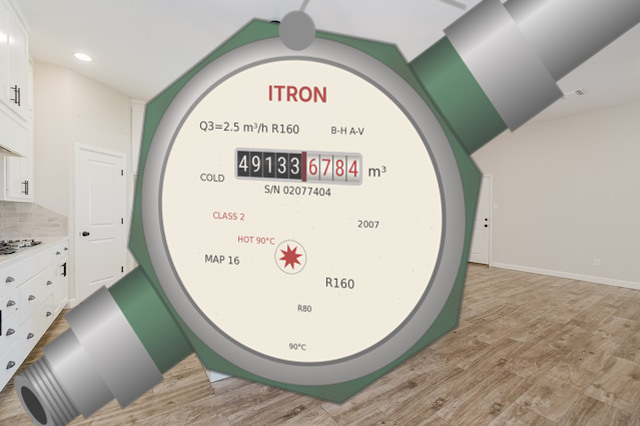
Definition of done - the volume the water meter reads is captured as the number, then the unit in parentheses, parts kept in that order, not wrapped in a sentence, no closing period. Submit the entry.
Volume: 49133.6784 (m³)
